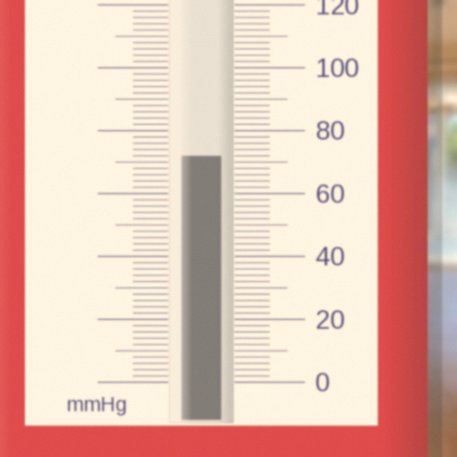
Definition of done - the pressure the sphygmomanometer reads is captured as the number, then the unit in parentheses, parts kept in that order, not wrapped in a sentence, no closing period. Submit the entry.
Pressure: 72 (mmHg)
